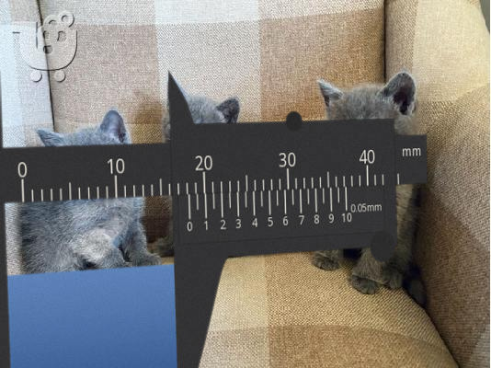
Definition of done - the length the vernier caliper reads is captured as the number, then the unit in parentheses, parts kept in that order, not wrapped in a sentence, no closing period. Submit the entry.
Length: 18.2 (mm)
